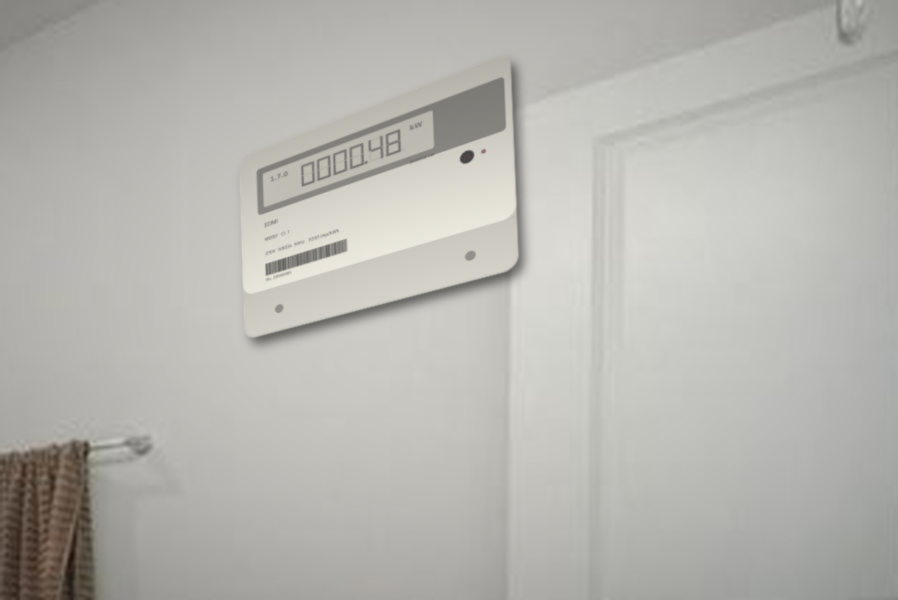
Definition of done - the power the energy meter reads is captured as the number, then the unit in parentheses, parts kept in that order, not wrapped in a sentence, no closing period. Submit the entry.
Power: 0.48 (kW)
